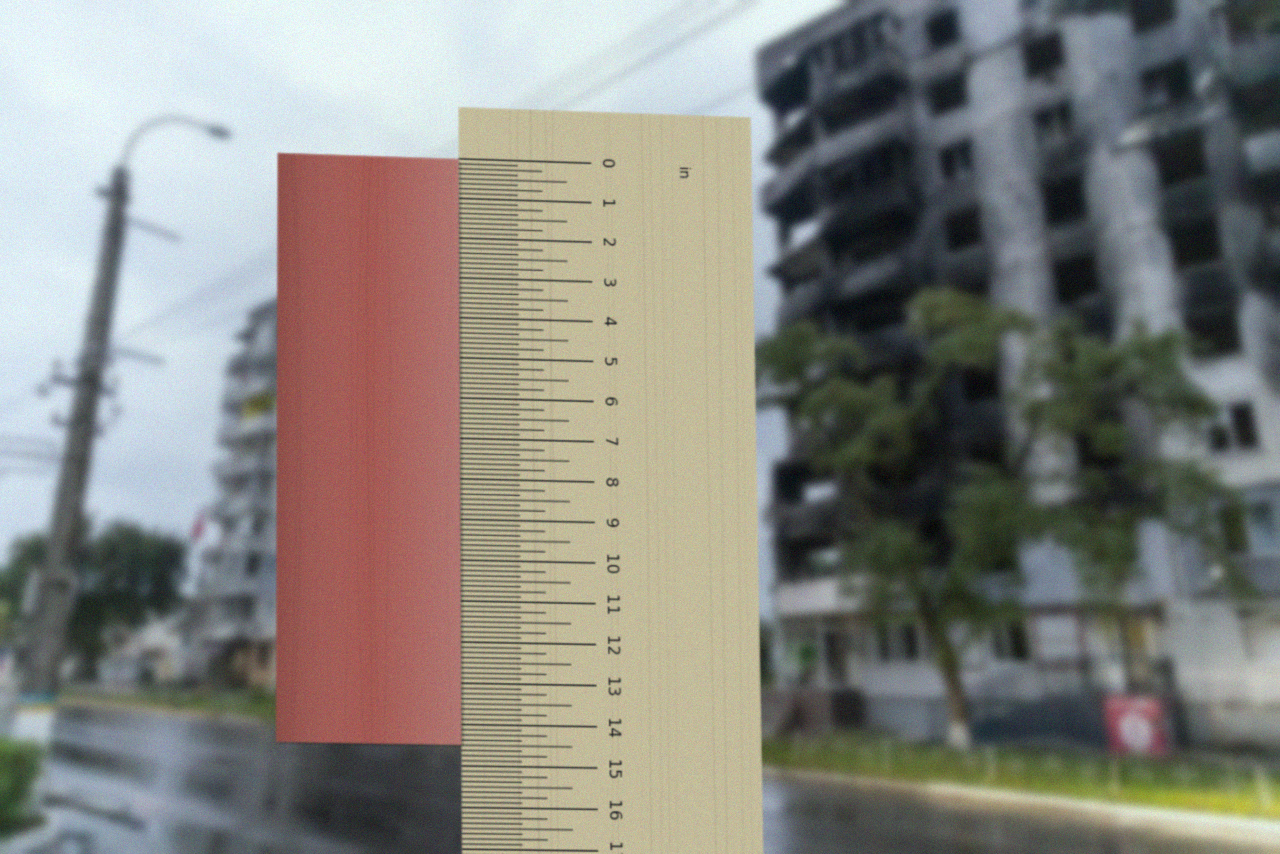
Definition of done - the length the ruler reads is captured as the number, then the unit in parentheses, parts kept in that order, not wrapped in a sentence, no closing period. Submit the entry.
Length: 14.5 (in)
